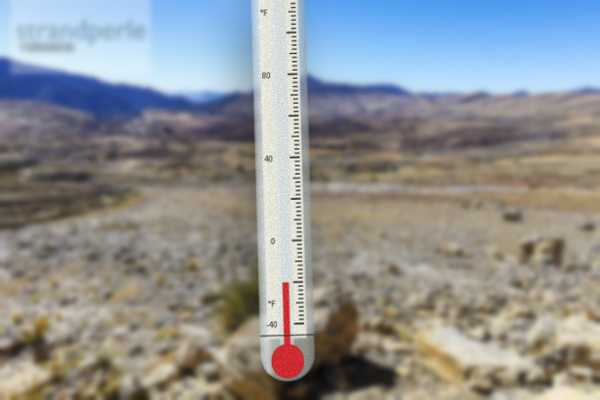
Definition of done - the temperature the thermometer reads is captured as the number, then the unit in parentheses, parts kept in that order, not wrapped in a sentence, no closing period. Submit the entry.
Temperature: -20 (°F)
